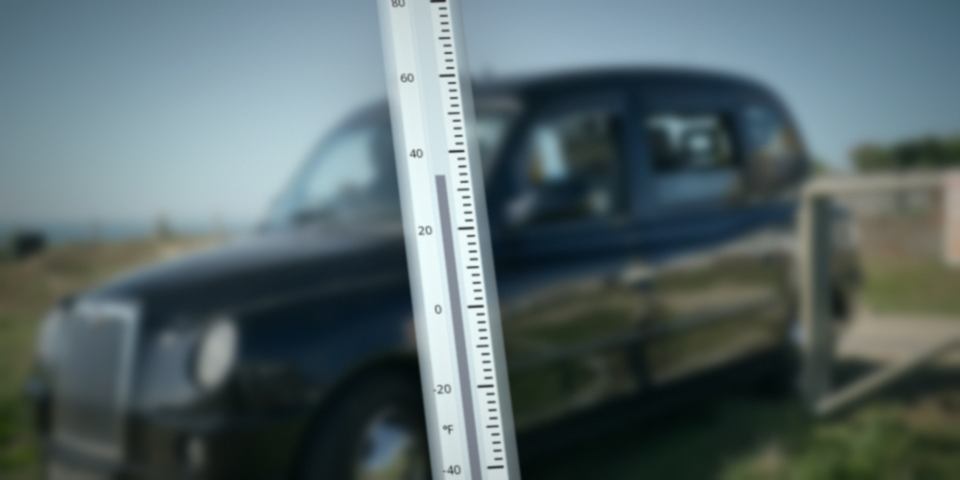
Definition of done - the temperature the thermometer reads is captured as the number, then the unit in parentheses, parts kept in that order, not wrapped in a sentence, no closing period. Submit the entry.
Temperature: 34 (°F)
